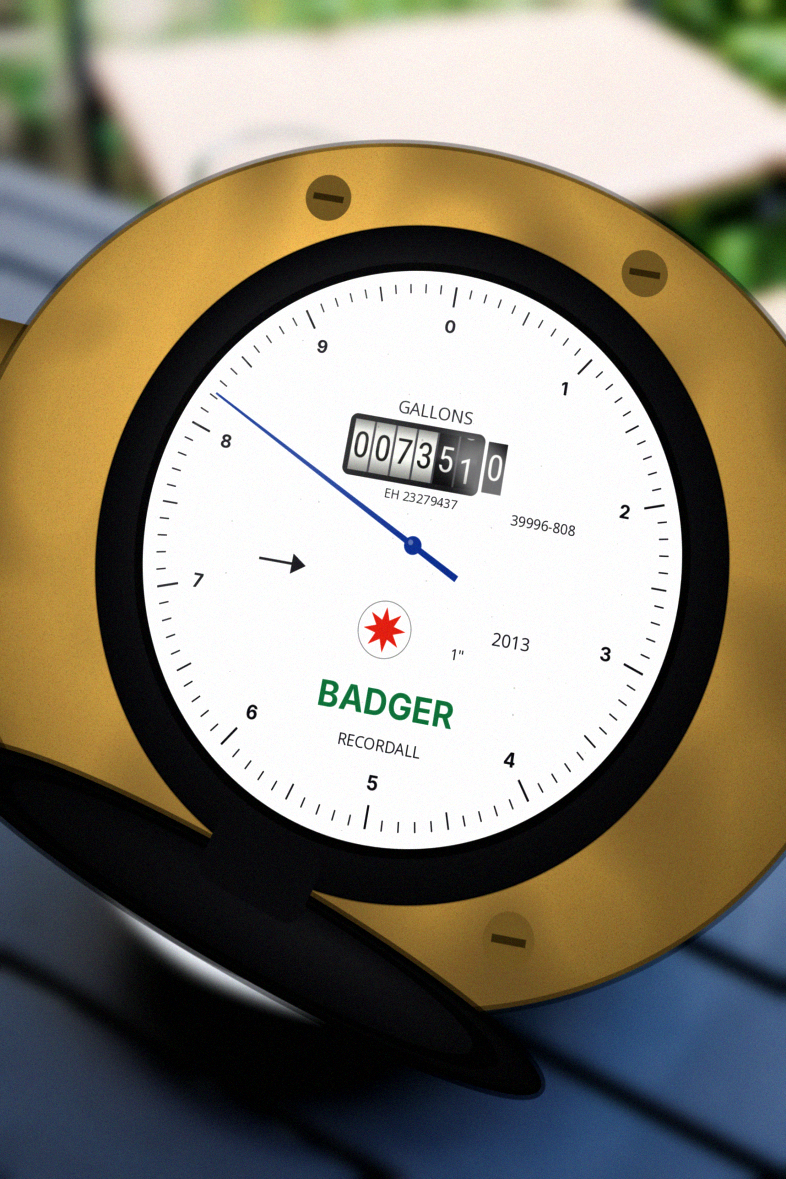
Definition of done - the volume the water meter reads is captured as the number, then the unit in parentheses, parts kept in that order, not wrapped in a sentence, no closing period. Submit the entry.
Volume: 73508.2 (gal)
